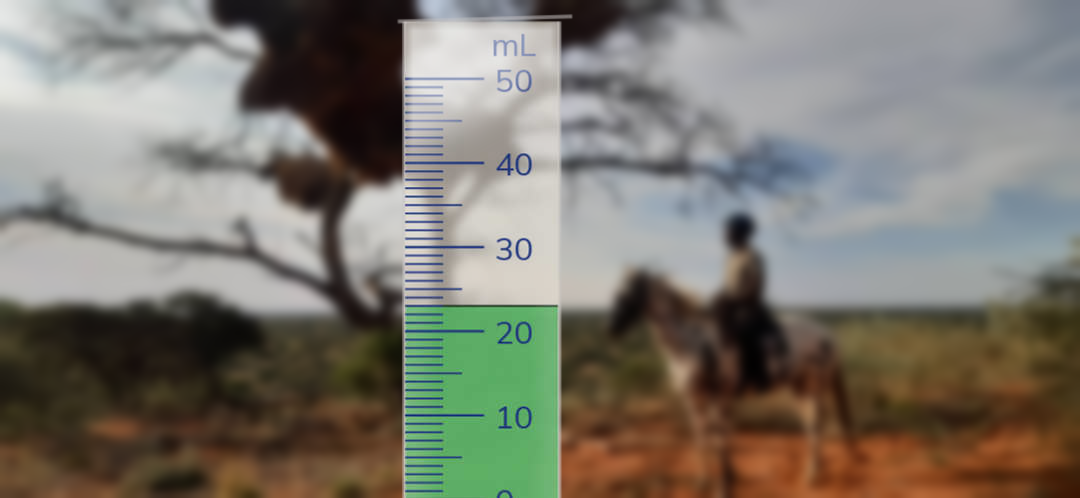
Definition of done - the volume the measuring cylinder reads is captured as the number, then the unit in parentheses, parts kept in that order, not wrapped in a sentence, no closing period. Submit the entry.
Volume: 23 (mL)
